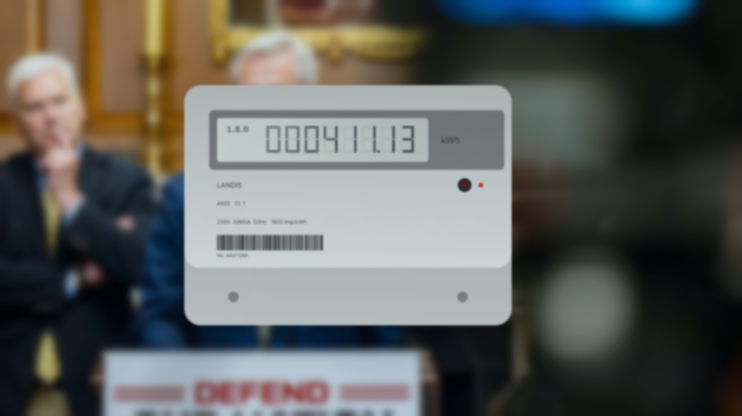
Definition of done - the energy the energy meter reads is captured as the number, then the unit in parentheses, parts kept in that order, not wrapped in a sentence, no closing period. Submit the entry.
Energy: 411.13 (kWh)
